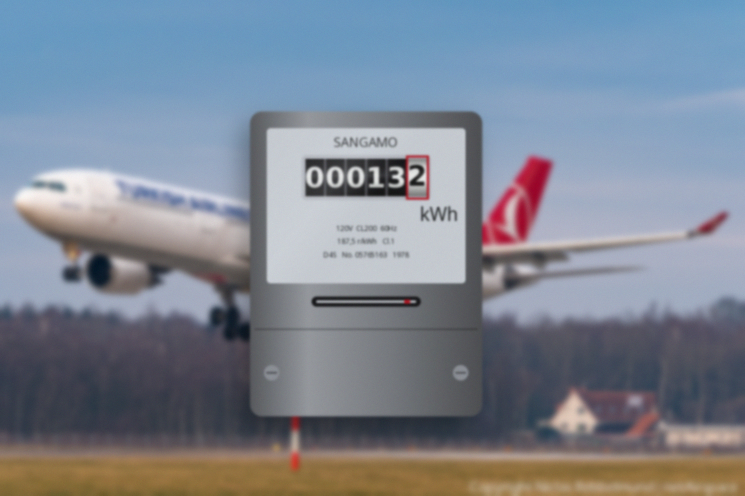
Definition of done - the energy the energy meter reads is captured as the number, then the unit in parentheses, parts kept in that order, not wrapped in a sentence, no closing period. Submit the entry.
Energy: 13.2 (kWh)
